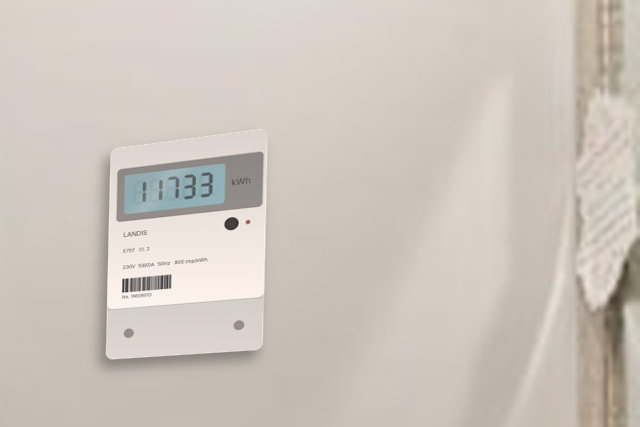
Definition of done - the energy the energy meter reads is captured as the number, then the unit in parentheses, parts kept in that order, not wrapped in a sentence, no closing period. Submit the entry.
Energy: 11733 (kWh)
